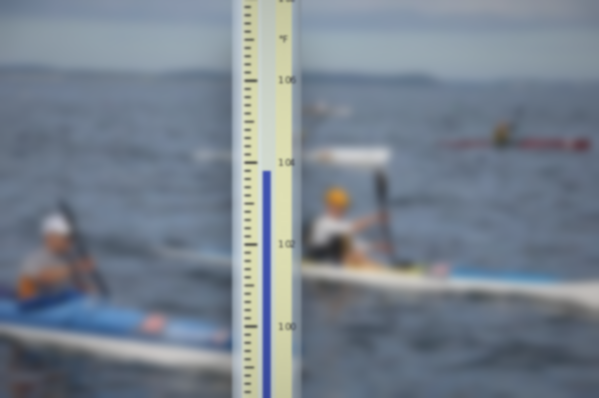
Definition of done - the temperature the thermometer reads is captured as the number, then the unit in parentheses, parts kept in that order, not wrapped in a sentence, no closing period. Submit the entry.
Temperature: 103.8 (°F)
